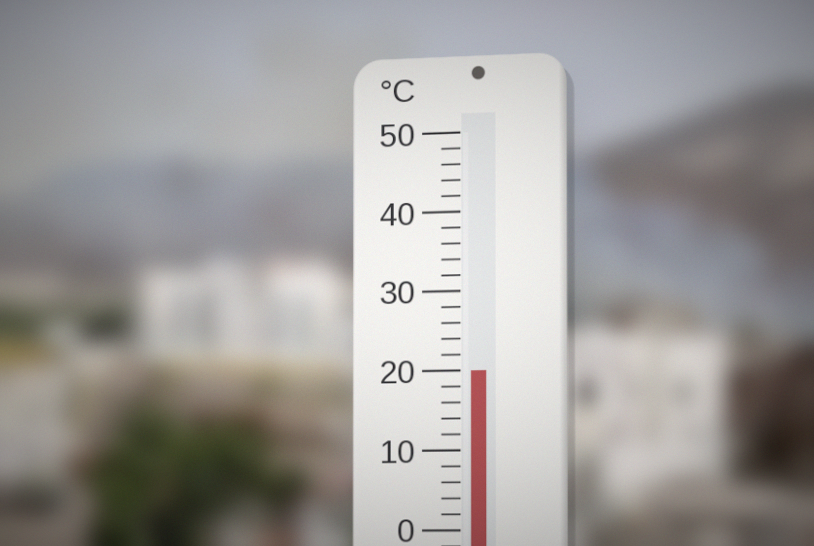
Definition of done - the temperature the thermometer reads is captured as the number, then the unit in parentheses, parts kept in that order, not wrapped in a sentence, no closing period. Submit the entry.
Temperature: 20 (°C)
